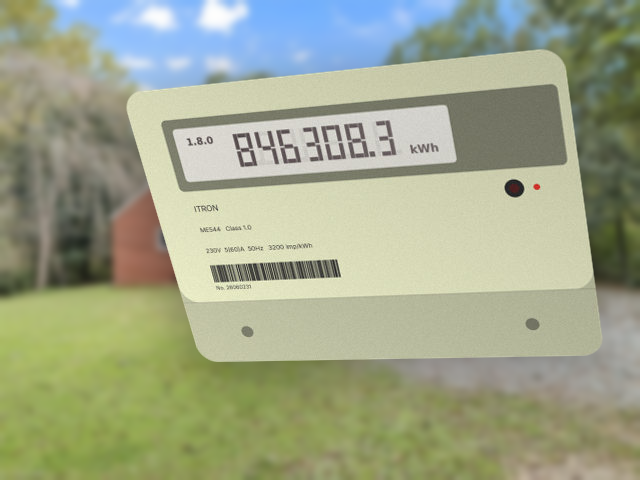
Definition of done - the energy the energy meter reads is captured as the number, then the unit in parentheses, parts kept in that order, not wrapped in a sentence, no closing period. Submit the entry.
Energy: 846308.3 (kWh)
